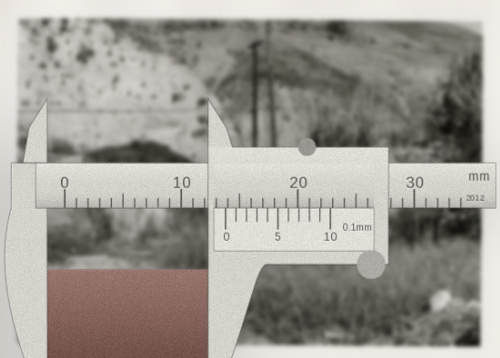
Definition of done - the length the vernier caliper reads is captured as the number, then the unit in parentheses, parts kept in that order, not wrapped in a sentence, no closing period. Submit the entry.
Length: 13.8 (mm)
